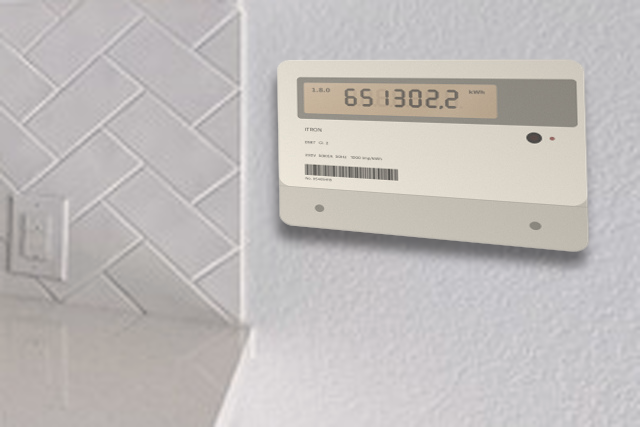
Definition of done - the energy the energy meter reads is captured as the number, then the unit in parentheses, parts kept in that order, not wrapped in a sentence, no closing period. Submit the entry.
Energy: 651302.2 (kWh)
